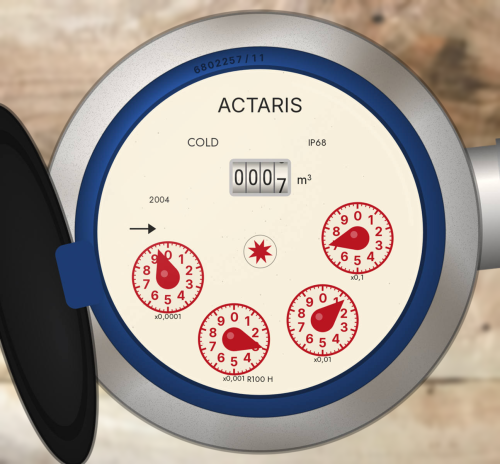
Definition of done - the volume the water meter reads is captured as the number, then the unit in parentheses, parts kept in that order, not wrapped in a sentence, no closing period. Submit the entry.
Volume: 6.7129 (m³)
